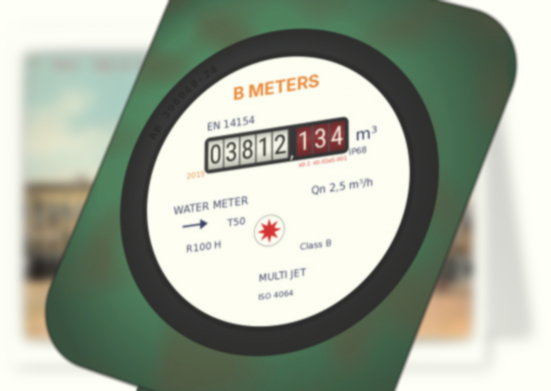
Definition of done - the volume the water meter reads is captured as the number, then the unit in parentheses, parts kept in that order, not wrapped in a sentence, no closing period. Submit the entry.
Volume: 3812.134 (m³)
